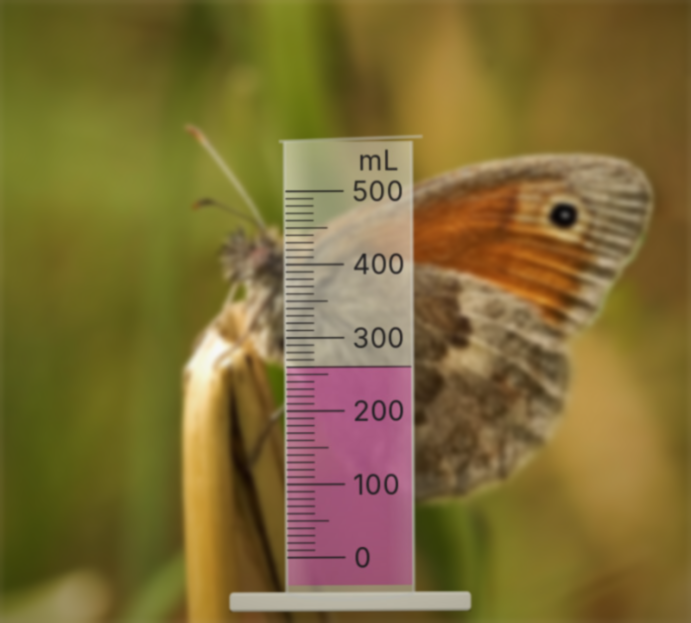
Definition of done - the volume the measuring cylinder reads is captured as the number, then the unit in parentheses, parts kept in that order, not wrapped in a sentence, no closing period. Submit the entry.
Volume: 260 (mL)
